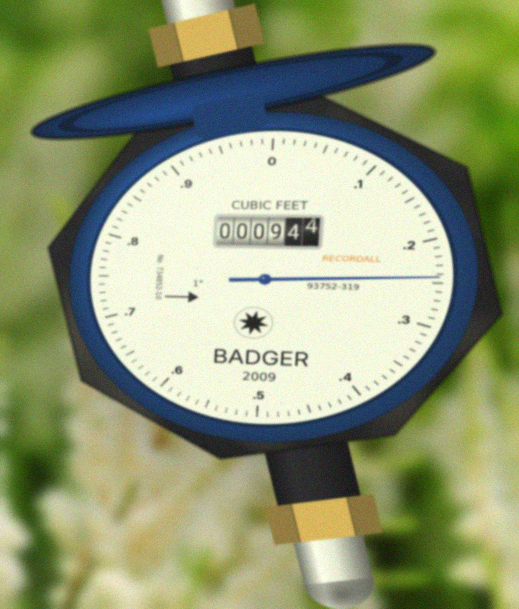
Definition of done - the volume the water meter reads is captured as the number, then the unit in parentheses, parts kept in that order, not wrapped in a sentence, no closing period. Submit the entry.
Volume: 944.24 (ft³)
